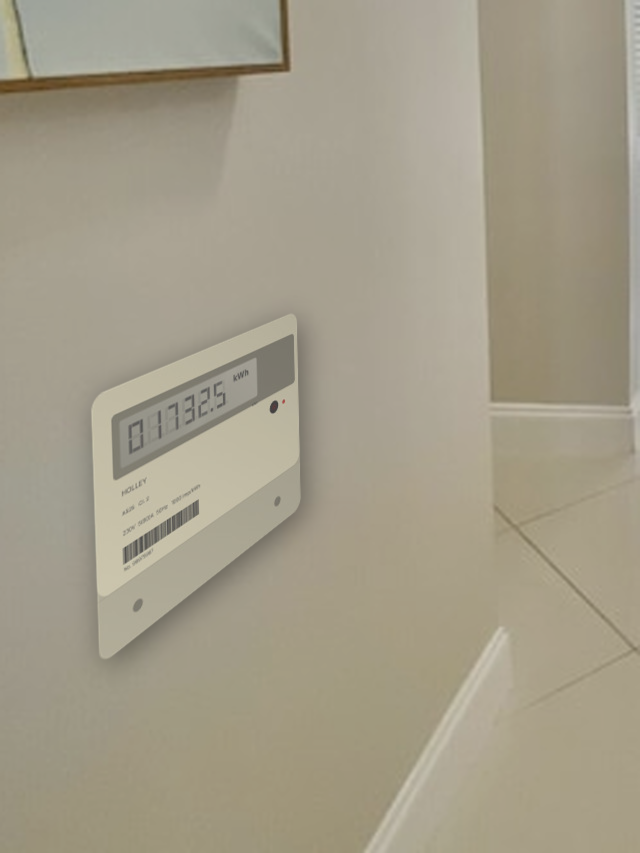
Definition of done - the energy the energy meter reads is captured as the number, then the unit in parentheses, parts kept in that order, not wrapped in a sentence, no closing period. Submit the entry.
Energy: 1732.5 (kWh)
